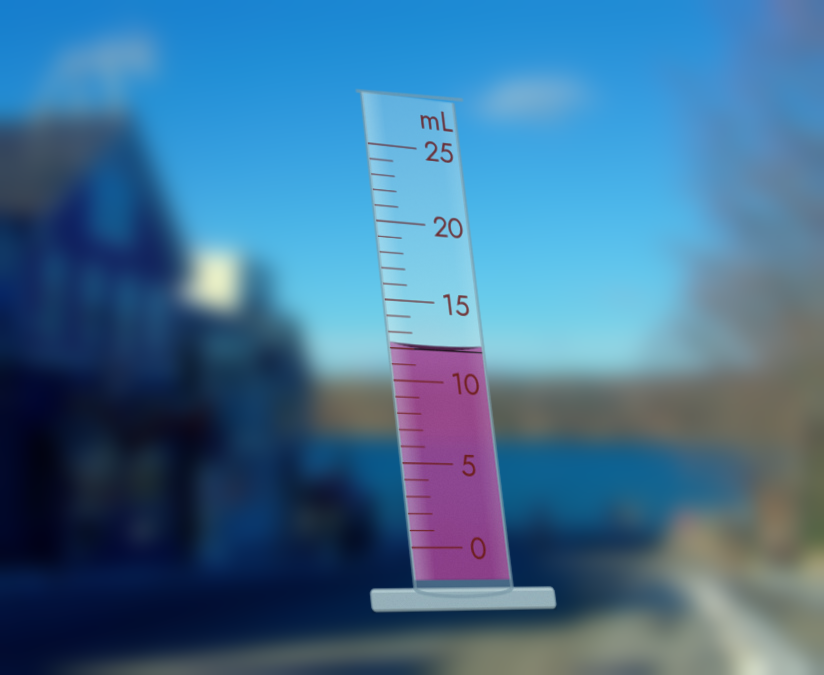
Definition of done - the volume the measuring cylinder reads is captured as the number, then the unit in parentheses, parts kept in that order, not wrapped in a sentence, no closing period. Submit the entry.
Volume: 12 (mL)
